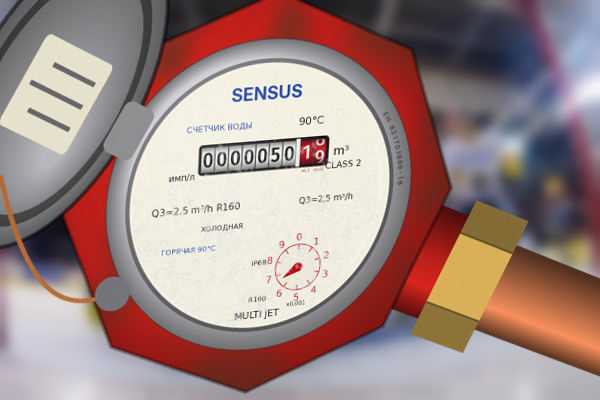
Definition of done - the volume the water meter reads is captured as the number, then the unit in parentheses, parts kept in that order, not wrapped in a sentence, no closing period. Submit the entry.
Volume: 50.186 (m³)
